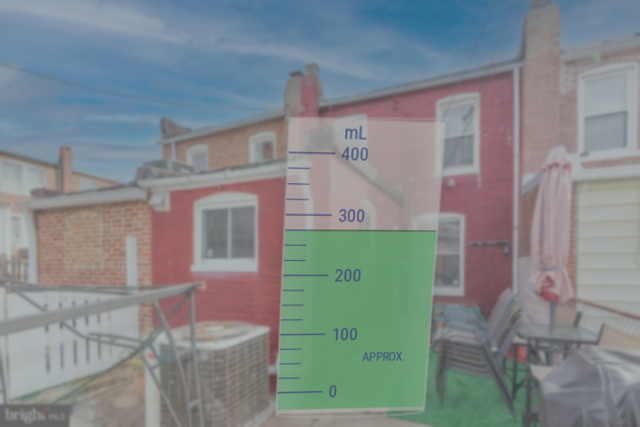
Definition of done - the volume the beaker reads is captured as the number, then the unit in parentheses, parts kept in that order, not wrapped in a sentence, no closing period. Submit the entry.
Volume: 275 (mL)
